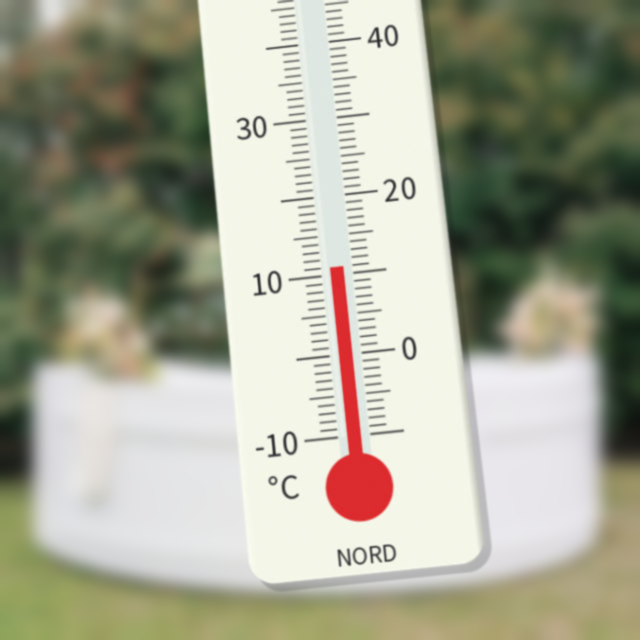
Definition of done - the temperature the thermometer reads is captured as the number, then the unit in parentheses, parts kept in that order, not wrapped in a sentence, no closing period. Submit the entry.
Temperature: 11 (°C)
